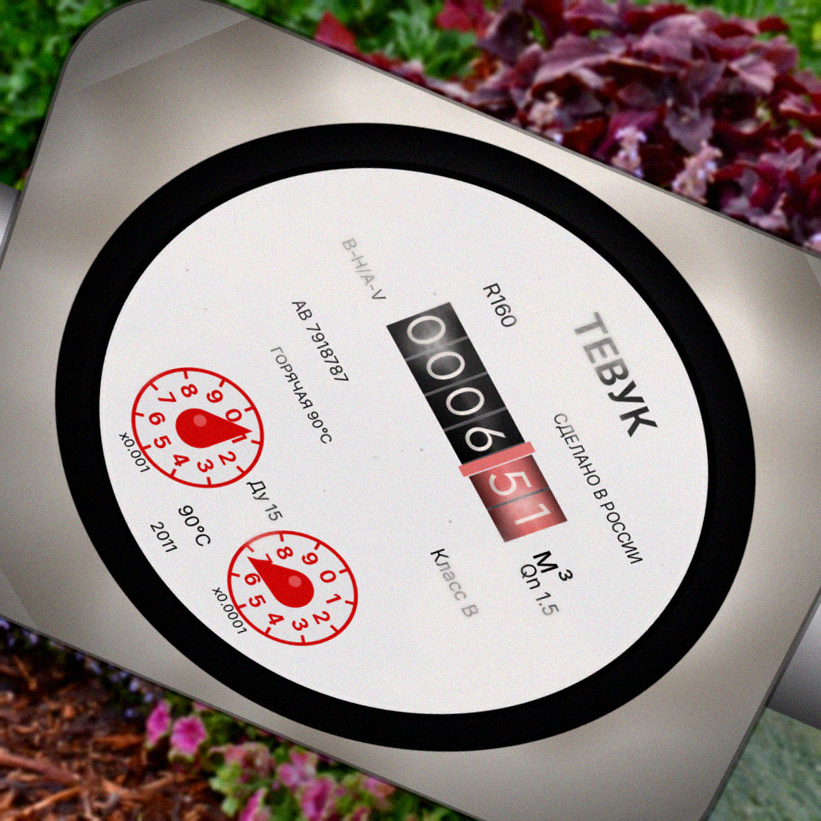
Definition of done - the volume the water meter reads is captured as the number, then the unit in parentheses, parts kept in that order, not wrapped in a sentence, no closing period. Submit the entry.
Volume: 6.5106 (m³)
